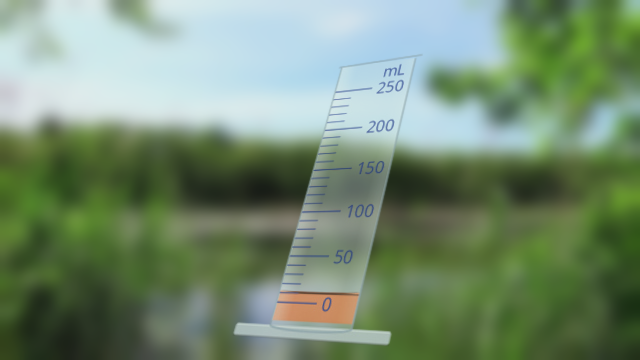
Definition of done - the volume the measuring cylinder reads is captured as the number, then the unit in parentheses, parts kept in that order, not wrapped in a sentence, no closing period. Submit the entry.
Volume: 10 (mL)
